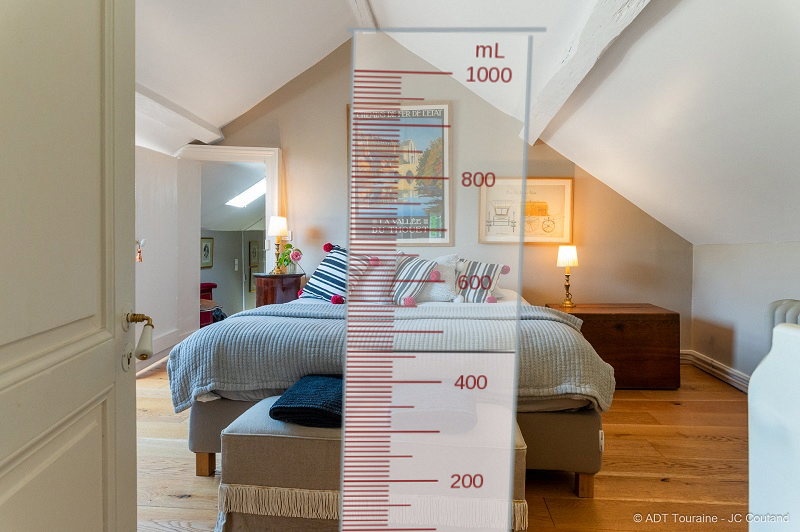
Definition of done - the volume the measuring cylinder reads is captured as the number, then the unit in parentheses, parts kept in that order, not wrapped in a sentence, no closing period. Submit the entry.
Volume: 460 (mL)
